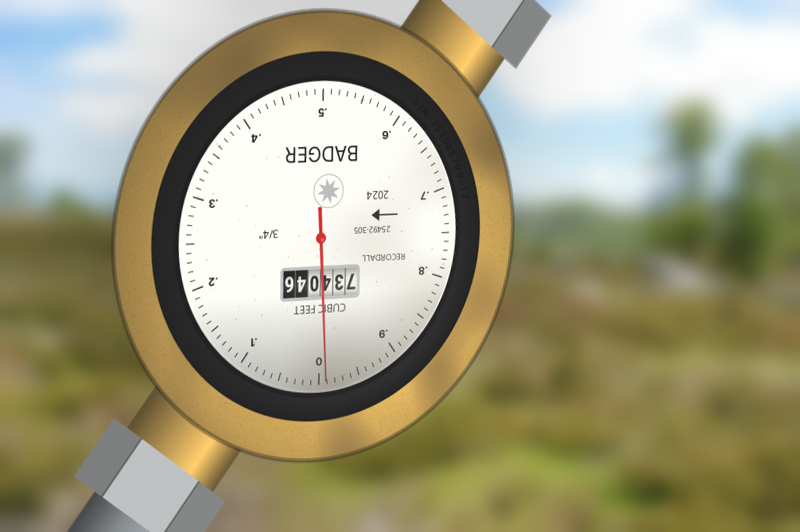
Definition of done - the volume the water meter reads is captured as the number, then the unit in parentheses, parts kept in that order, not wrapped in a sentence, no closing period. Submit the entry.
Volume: 734045.99 (ft³)
